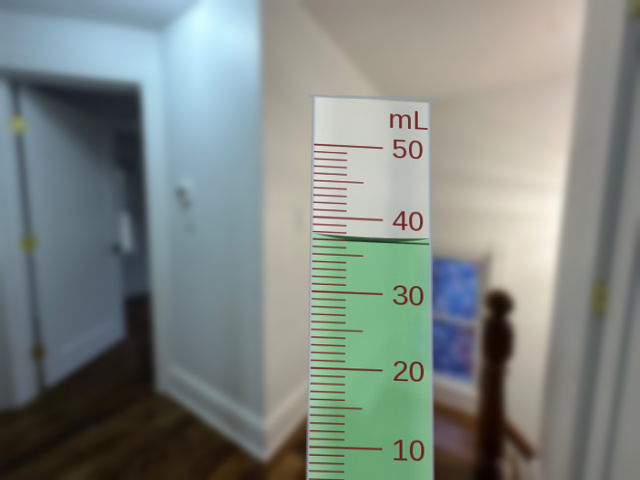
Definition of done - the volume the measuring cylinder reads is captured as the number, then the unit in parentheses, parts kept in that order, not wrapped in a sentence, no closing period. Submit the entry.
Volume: 37 (mL)
